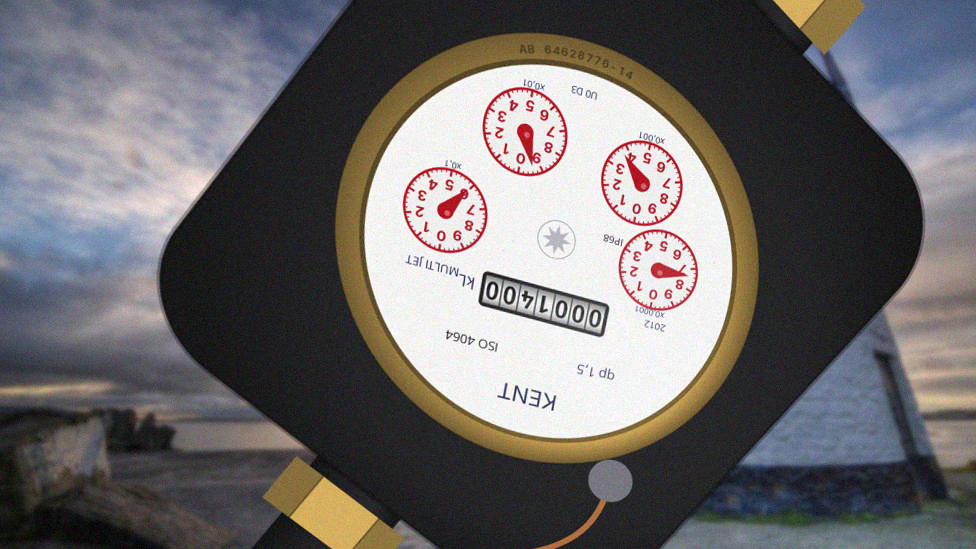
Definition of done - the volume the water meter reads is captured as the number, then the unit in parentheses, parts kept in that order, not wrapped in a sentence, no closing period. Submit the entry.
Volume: 1400.5937 (kL)
